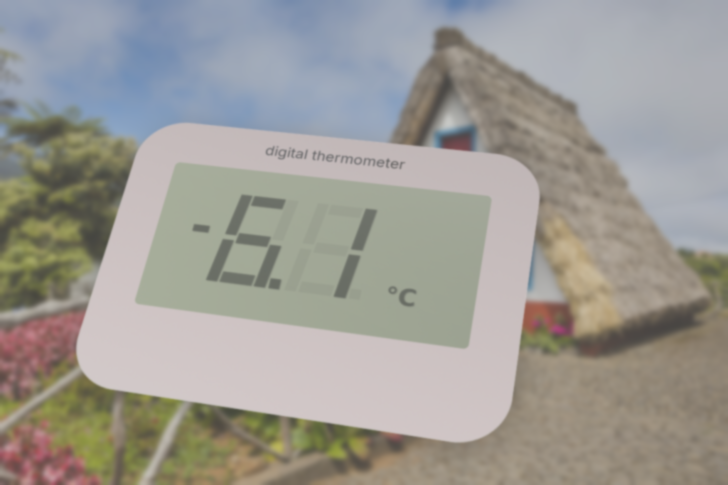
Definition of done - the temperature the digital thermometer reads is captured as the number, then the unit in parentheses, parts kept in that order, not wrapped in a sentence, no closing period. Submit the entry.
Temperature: -6.1 (°C)
